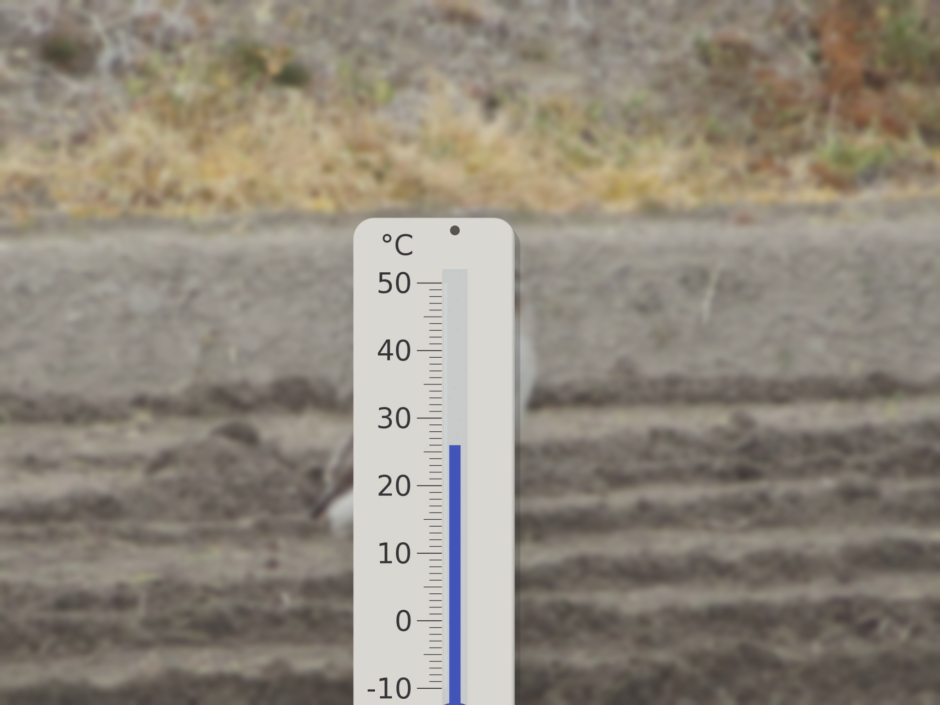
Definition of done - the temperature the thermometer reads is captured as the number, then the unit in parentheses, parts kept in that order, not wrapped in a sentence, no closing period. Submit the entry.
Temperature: 26 (°C)
